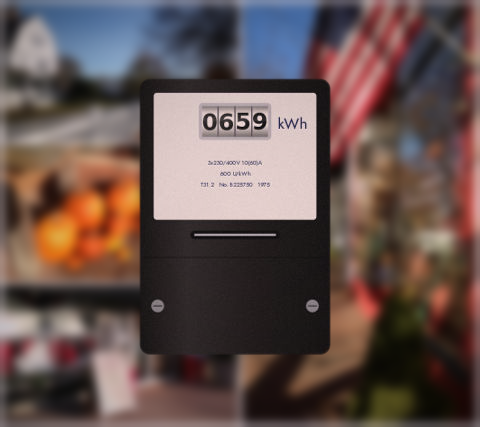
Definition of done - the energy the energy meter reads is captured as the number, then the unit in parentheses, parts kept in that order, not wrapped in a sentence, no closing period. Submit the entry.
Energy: 659 (kWh)
